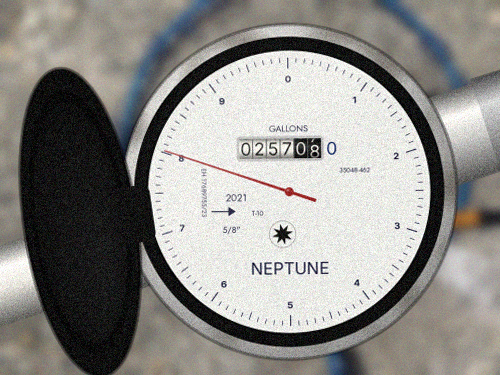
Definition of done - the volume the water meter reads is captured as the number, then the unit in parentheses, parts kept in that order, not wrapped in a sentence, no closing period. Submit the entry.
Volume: 257078.0 (gal)
